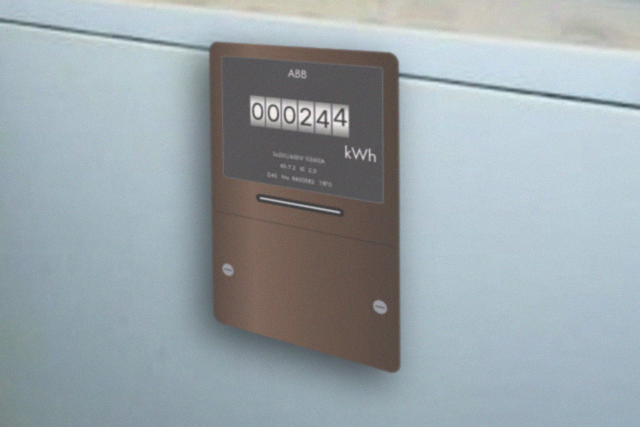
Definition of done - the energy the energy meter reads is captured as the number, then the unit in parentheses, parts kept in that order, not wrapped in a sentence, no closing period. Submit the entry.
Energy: 244 (kWh)
